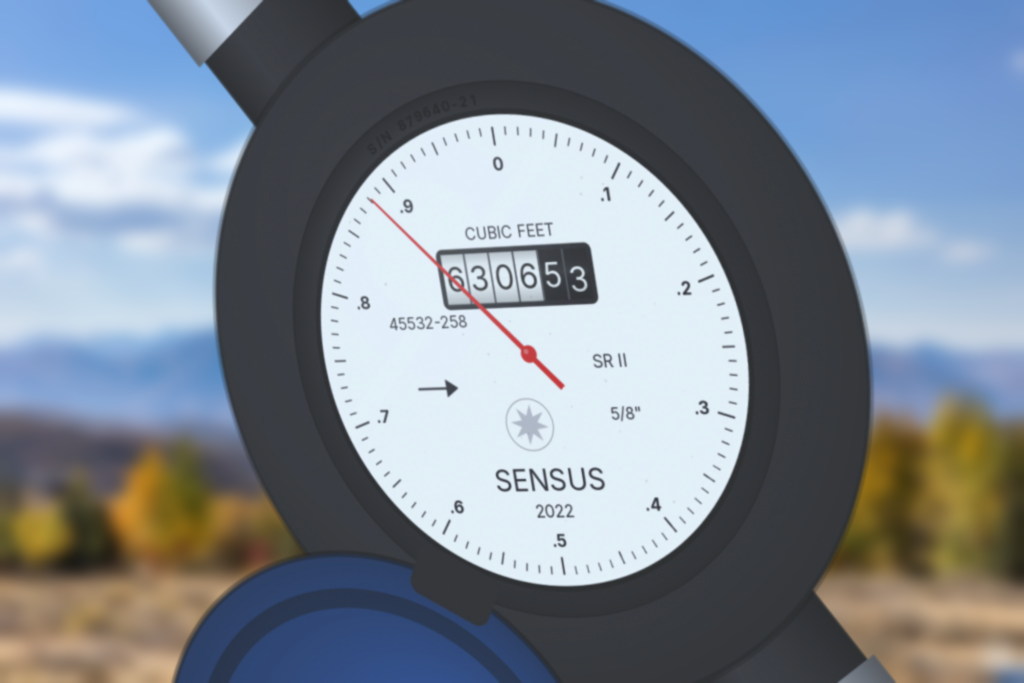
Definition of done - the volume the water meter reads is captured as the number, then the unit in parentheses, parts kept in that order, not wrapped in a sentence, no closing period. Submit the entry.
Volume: 630652.88 (ft³)
